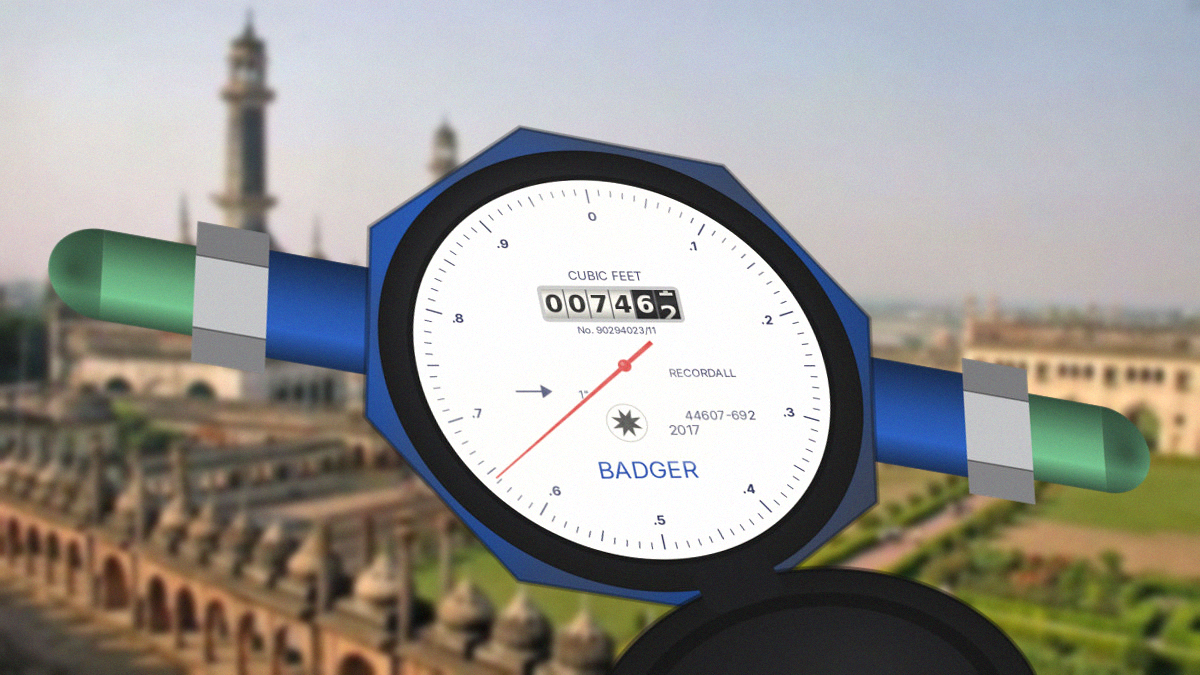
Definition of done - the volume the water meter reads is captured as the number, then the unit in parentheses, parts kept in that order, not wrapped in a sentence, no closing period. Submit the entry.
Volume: 7461.64 (ft³)
